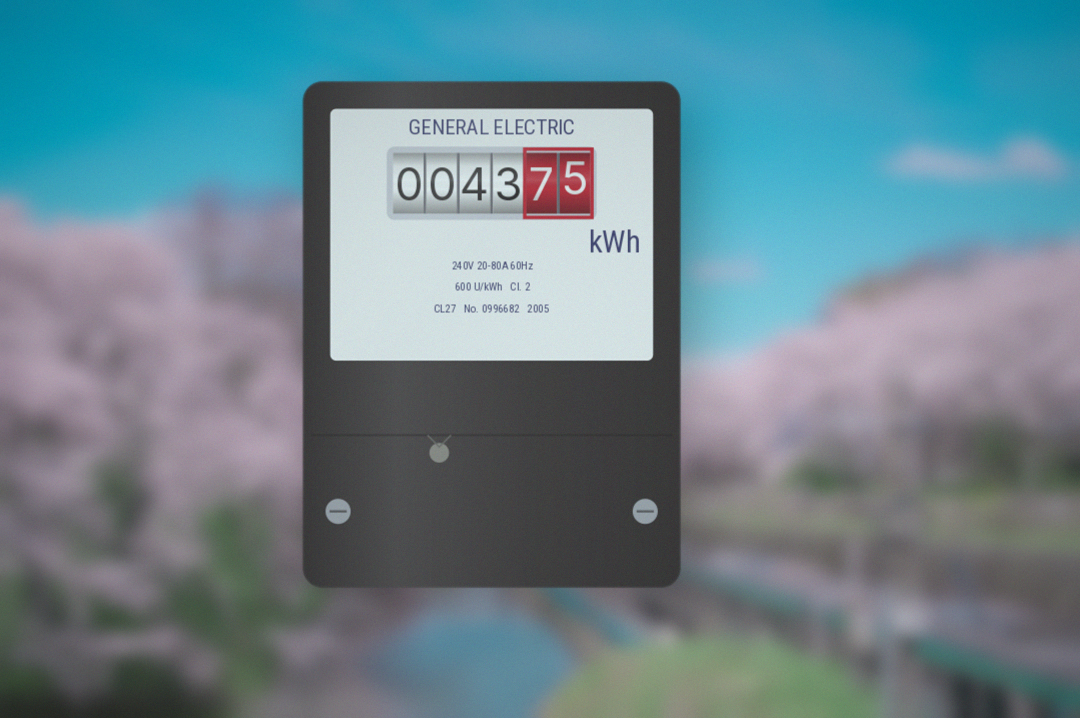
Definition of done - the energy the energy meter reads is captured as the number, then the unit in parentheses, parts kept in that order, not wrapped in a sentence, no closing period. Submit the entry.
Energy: 43.75 (kWh)
